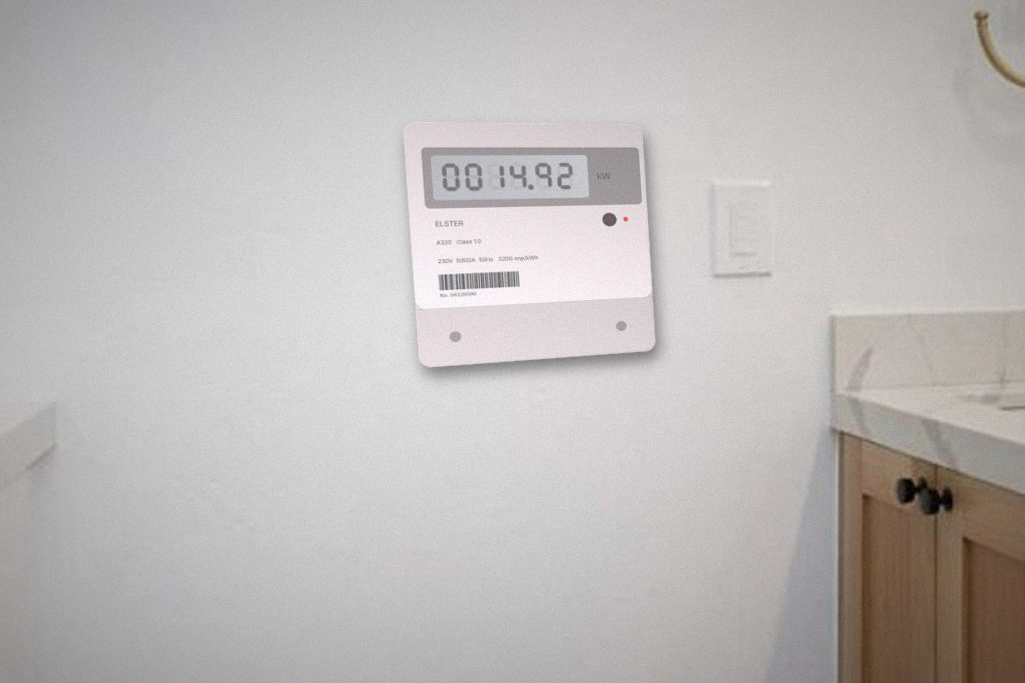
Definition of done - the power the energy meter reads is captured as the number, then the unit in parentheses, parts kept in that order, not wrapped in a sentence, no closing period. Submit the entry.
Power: 14.92 (kW)
